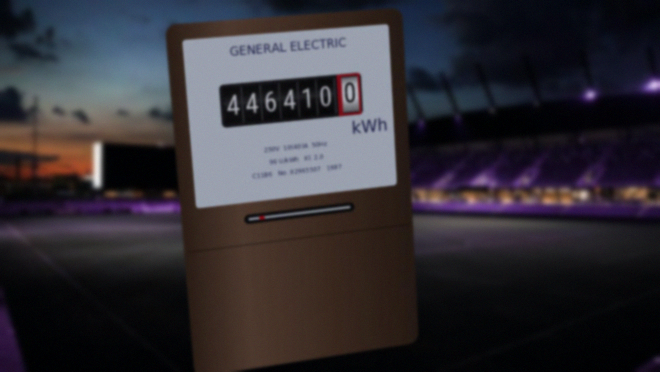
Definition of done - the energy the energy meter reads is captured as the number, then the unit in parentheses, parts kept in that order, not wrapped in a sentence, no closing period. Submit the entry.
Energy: 446410.0 (kWh)
